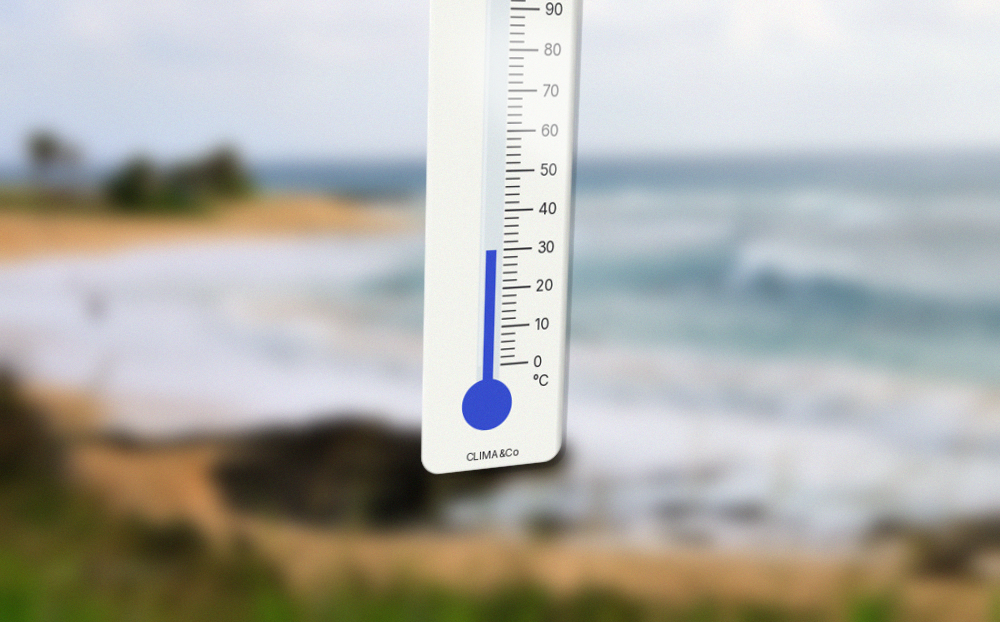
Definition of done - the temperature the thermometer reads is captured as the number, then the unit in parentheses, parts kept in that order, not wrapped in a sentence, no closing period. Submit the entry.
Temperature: 30 (°C)
